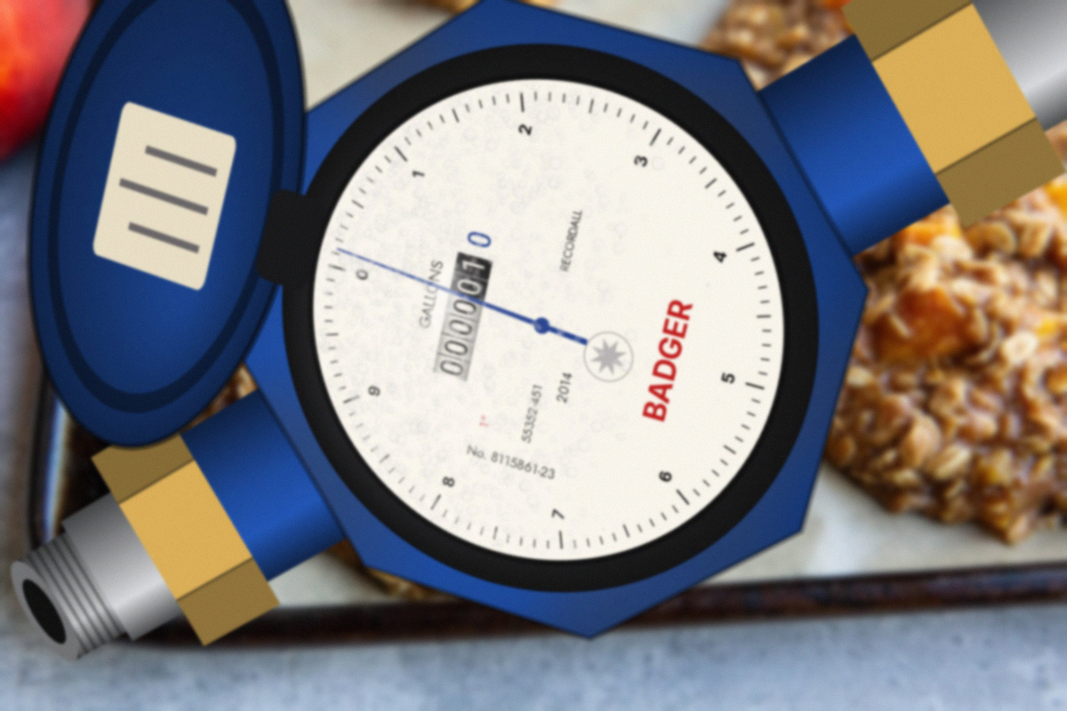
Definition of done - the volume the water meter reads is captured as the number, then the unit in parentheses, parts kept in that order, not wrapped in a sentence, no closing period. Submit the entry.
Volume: 10.1 (gal)
